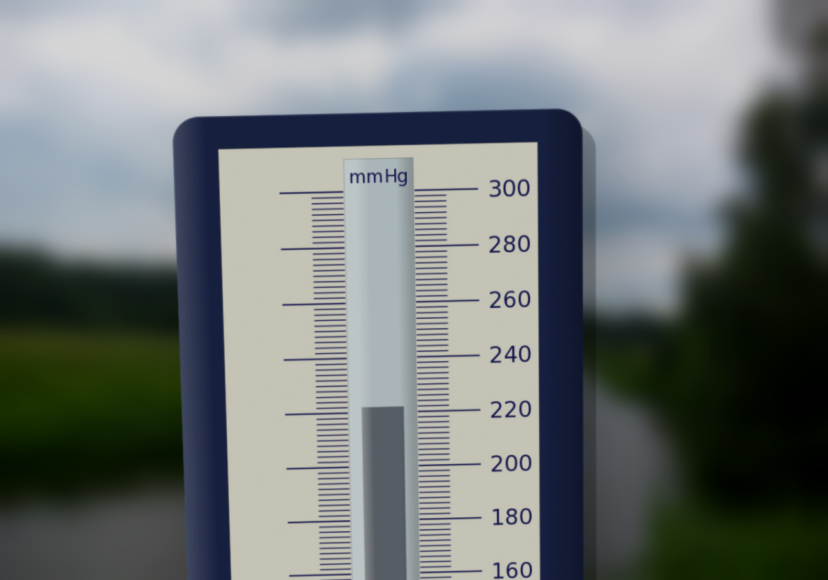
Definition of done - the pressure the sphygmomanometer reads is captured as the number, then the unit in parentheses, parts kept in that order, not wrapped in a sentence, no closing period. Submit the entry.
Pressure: 222 (mmHg)
